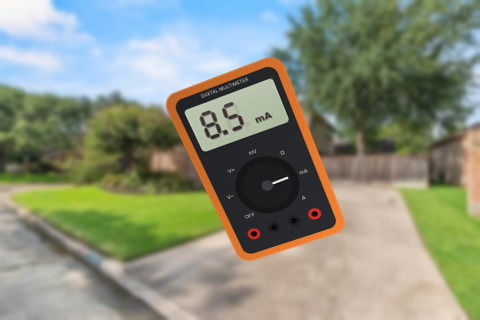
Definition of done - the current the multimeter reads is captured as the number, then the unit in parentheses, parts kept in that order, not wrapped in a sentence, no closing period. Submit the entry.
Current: 8.5 (mA)
